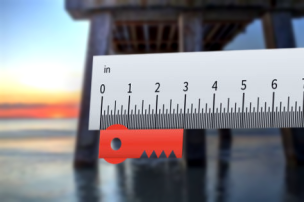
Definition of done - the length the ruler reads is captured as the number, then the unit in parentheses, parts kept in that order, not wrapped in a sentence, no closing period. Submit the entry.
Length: 3 (in)
